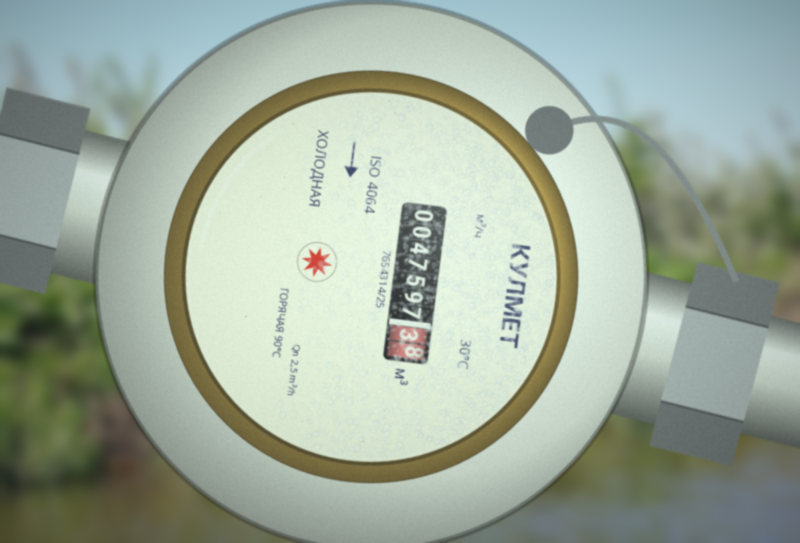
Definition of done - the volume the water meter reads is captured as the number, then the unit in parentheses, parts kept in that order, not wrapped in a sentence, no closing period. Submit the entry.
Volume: 47597.38 (m³)
